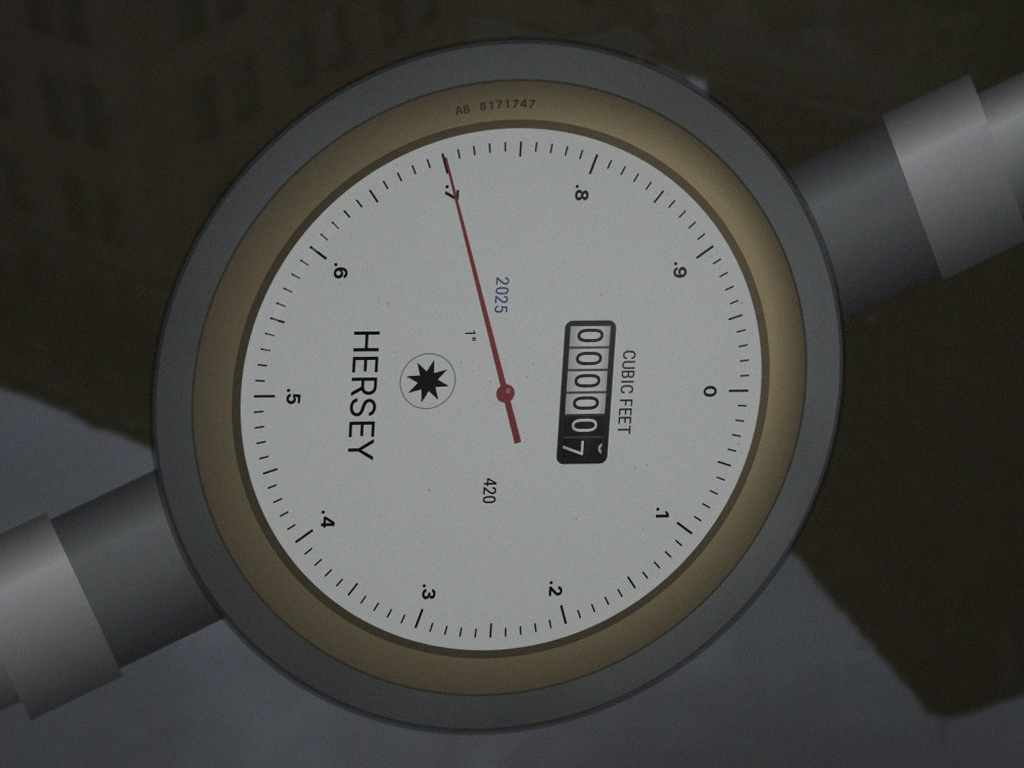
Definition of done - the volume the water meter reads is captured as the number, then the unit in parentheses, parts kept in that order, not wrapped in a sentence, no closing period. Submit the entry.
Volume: 6.70 (ft³)
